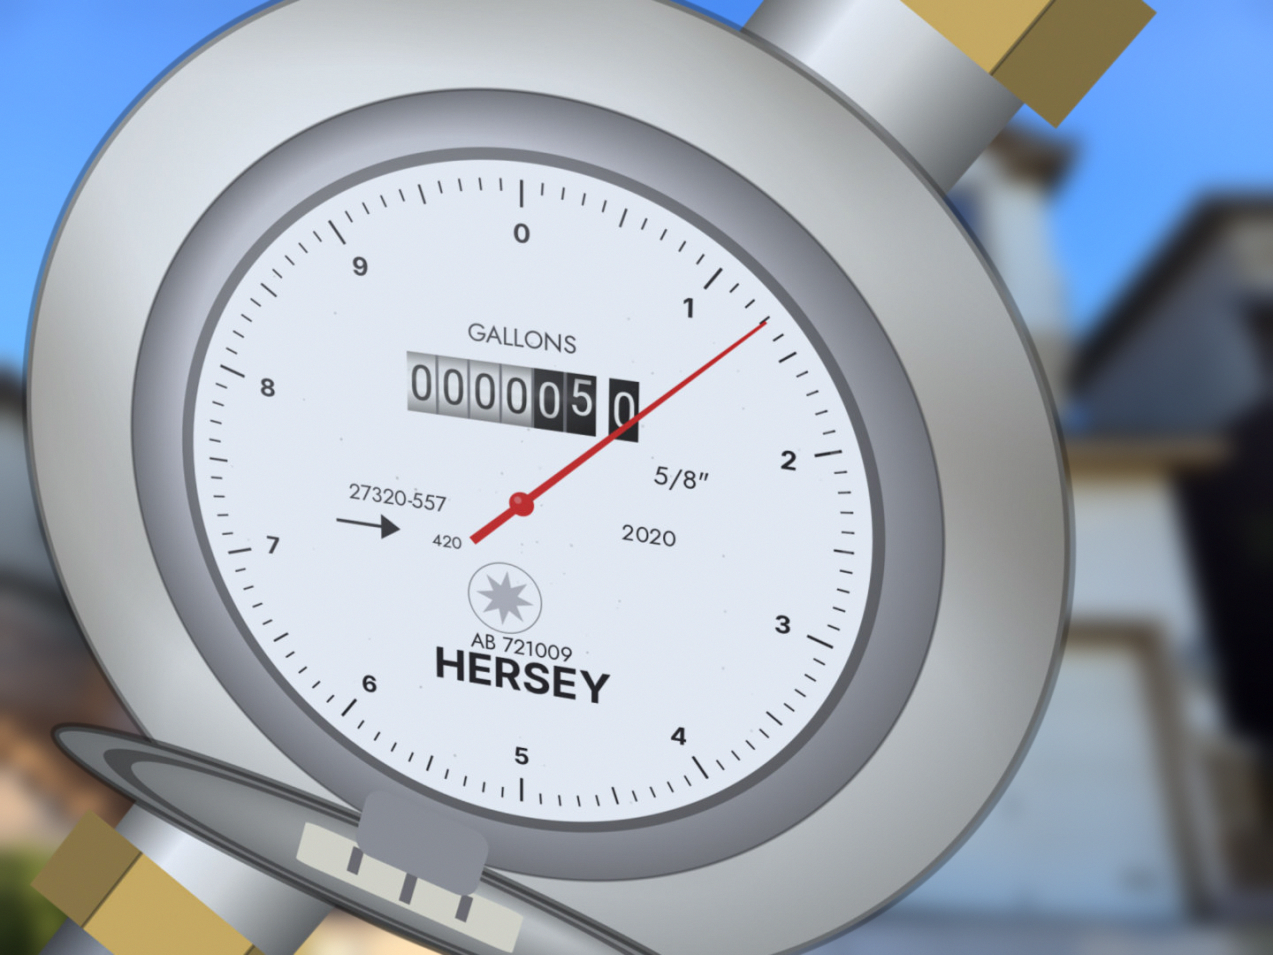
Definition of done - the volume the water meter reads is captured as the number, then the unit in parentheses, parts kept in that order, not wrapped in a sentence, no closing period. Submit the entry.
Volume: 51.3 (gal)
